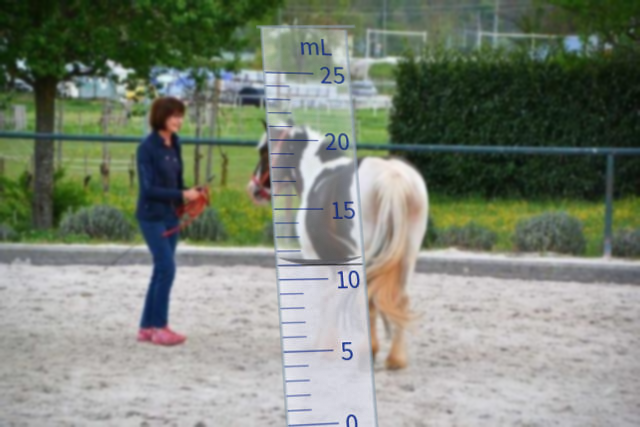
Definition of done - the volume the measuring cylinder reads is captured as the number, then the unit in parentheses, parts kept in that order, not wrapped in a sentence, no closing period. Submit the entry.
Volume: 11 (mL)
